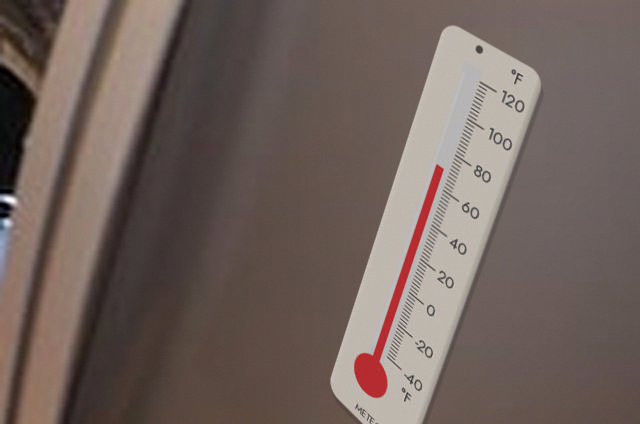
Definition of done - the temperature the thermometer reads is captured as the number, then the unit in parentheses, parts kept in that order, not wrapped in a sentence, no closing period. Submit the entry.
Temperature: 70 (°F)
